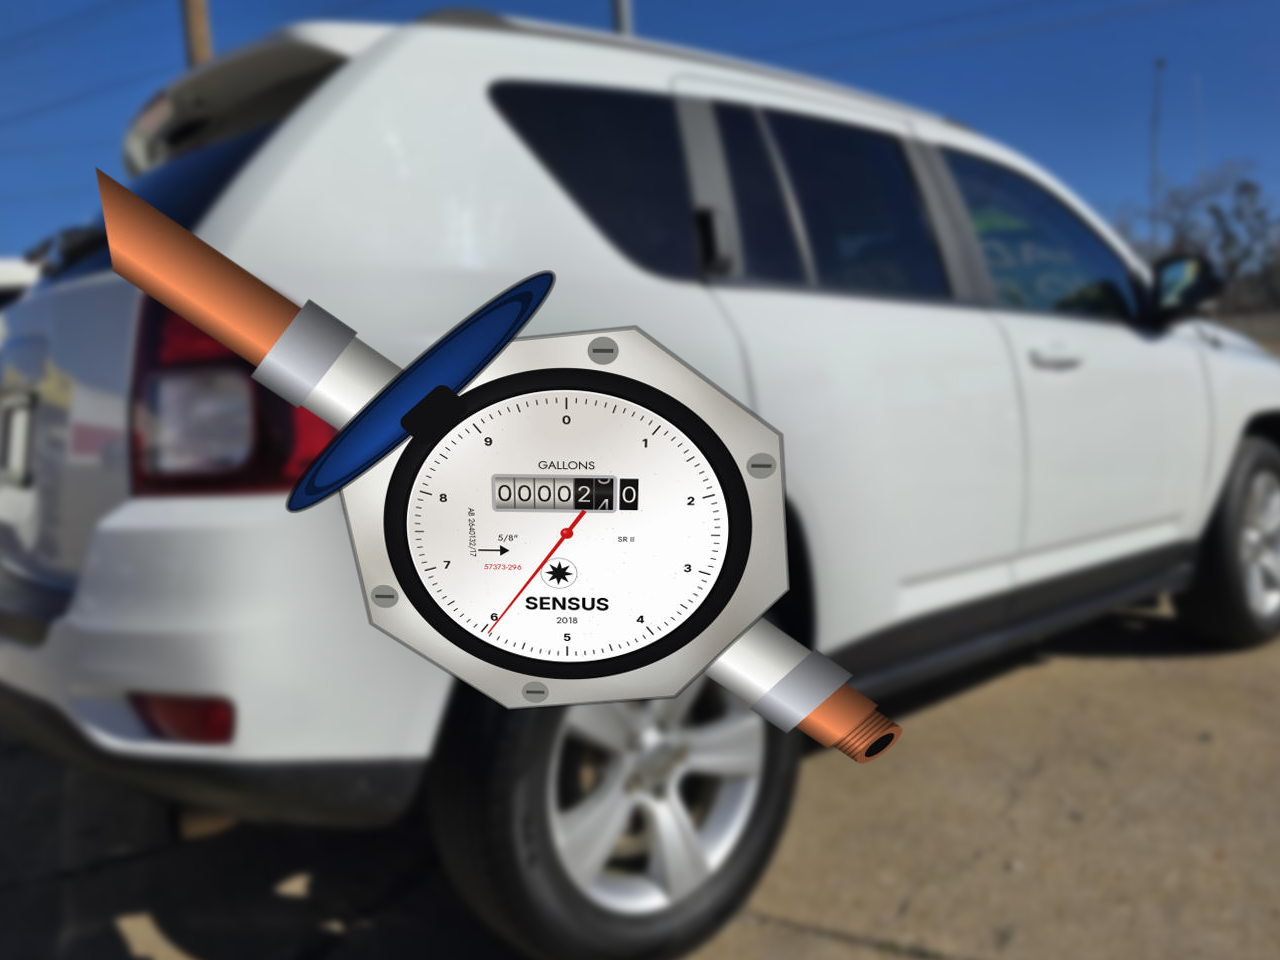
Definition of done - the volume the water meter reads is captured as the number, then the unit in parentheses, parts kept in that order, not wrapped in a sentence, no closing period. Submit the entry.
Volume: 235.9 (gal)
